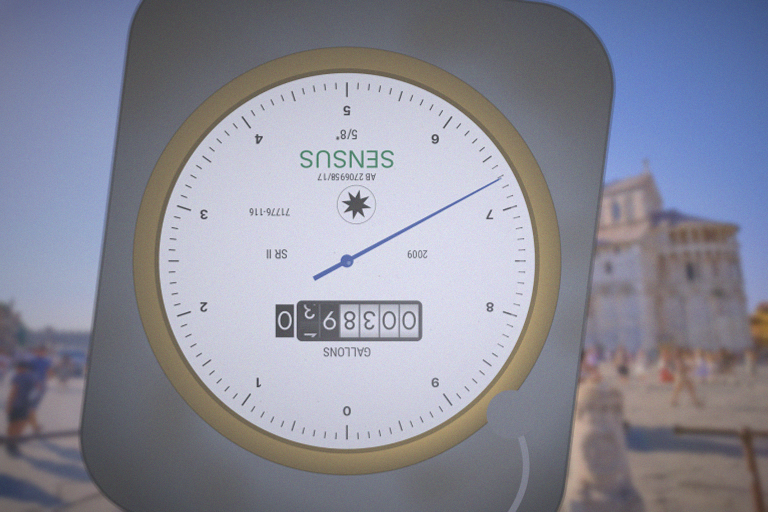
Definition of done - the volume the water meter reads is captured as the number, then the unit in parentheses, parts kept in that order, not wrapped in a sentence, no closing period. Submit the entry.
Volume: 38926.7 (gal)
